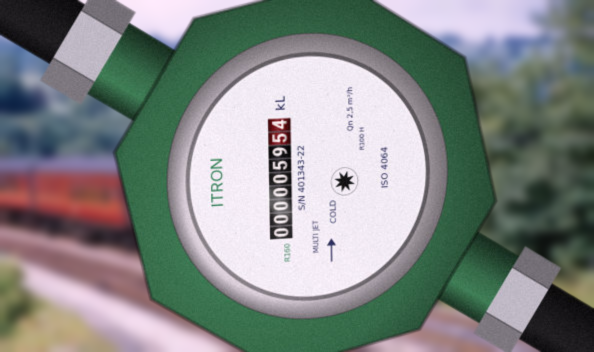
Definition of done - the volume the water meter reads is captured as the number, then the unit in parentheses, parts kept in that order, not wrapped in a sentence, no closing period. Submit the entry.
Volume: 59.54 (kL)
